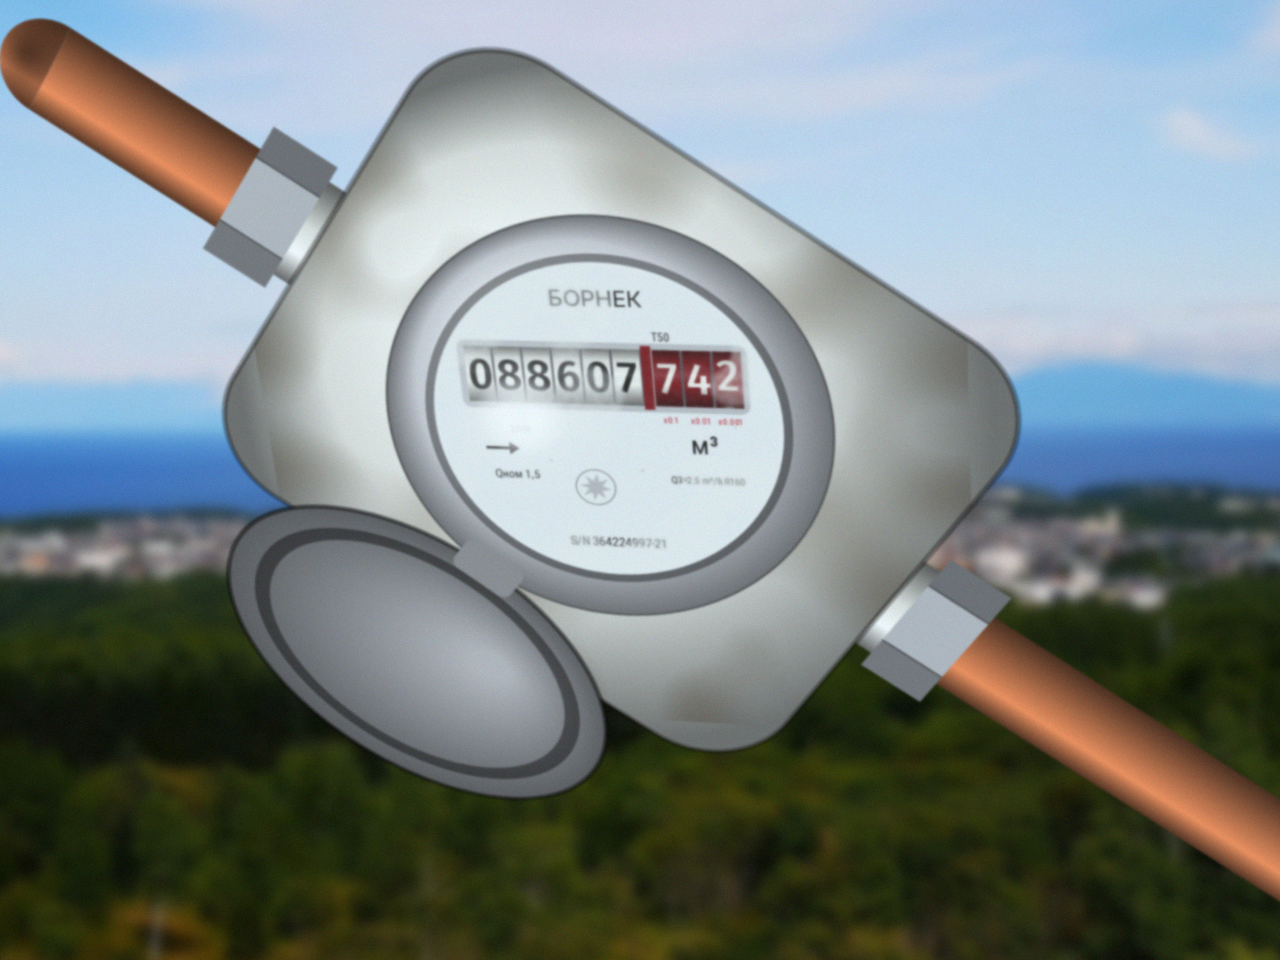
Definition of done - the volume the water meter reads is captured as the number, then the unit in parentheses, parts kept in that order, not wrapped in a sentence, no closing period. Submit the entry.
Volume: 88607.742 (m³)
